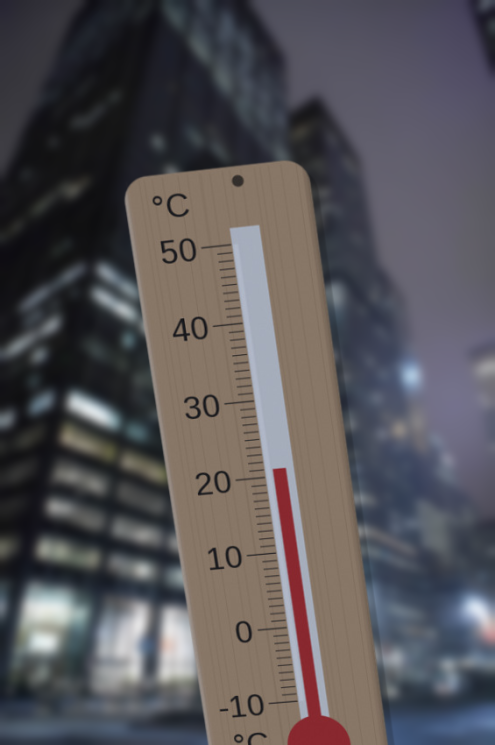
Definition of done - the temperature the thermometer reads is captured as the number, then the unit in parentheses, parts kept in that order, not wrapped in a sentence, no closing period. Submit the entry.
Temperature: 21 (°C)
